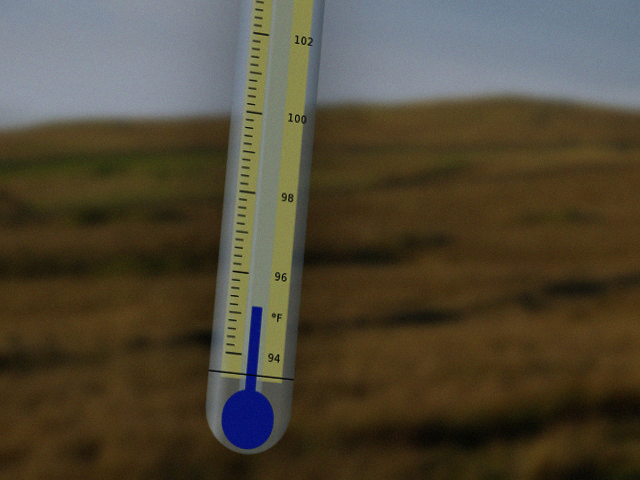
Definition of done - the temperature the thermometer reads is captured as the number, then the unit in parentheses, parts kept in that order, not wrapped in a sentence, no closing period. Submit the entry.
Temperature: 95.2 (°F)
